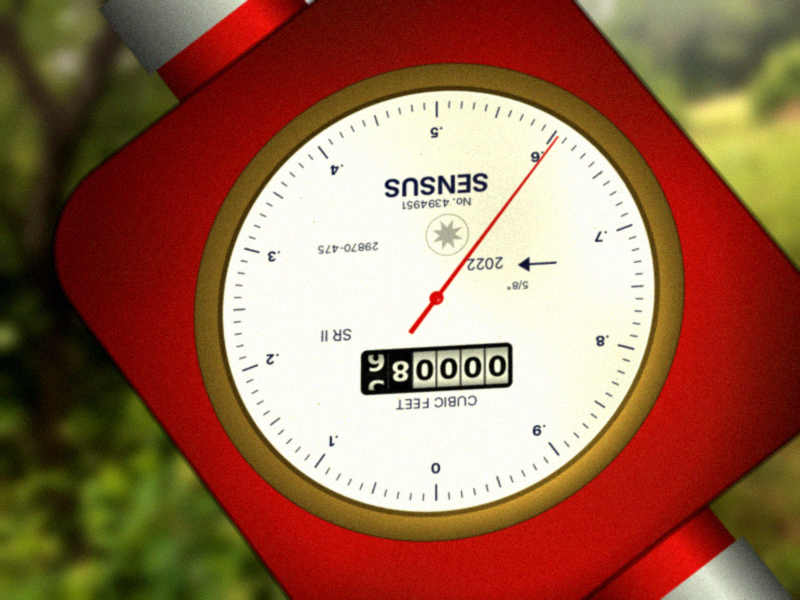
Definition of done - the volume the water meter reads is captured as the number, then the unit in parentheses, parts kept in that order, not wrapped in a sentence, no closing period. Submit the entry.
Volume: 85.60 (ft³)
